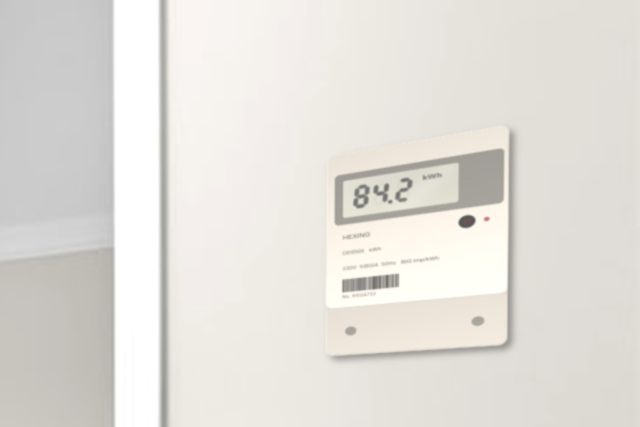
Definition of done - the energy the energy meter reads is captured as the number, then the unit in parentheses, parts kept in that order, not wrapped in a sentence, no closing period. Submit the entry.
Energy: 84.2 (kWh)
